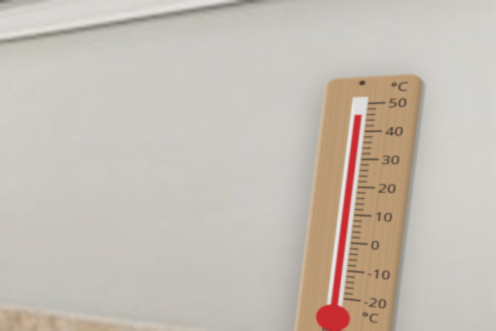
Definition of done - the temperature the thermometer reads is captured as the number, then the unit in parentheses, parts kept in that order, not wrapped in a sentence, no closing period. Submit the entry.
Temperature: 46 (°C)
